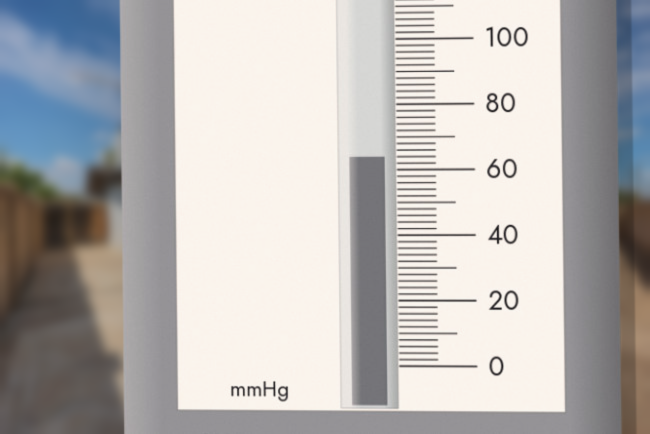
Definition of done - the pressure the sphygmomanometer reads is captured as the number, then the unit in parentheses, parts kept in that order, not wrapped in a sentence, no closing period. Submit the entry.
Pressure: 64 (mmHg)
